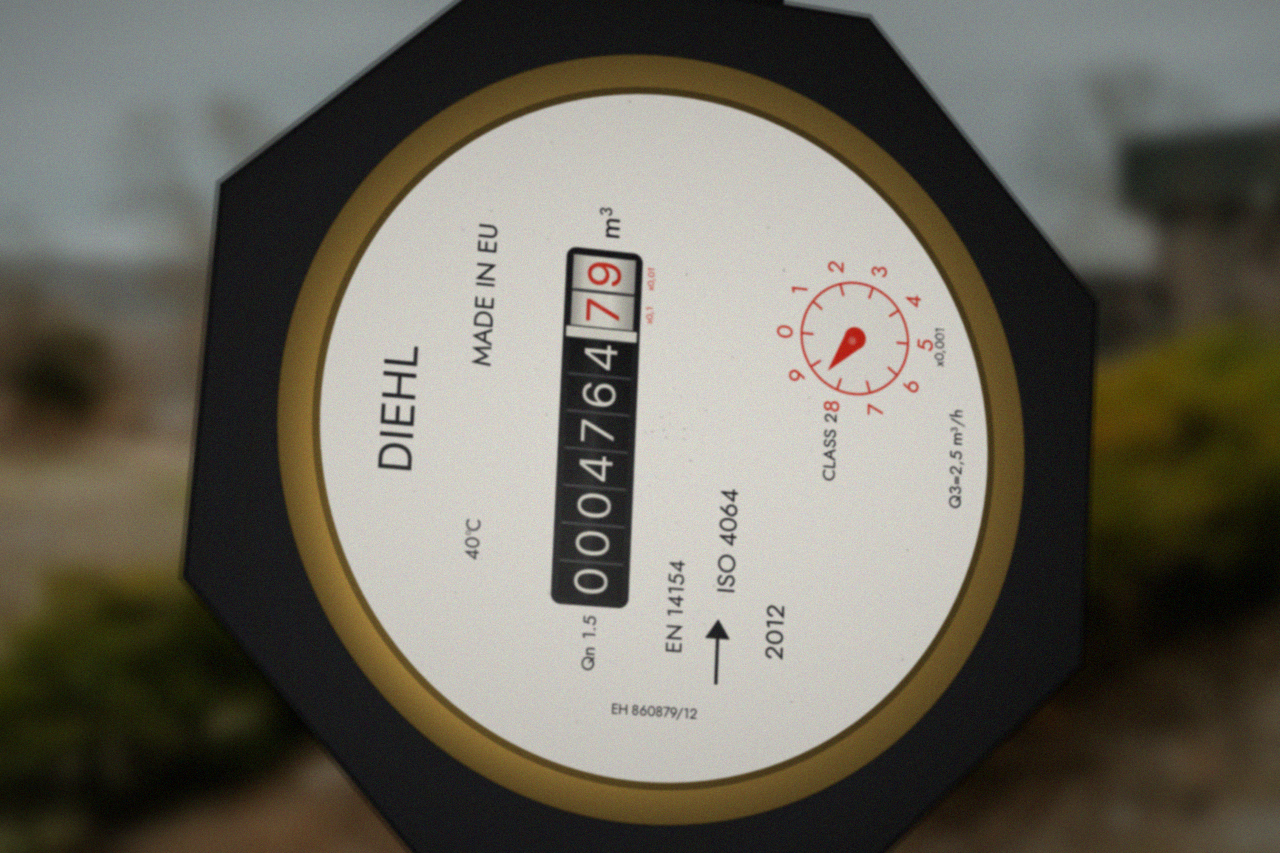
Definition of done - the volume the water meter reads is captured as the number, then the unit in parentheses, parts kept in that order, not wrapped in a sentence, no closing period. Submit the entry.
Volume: 4764.798 (m³)
